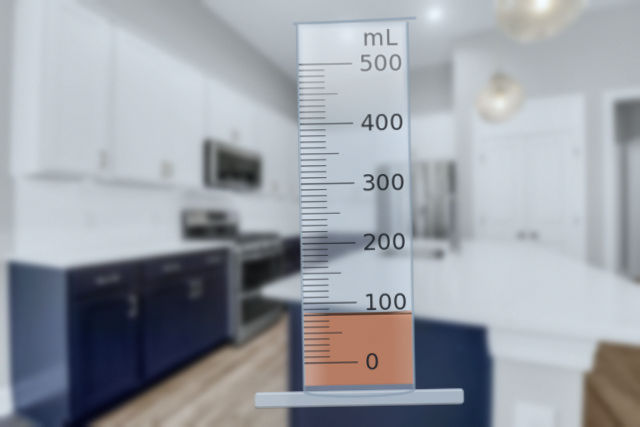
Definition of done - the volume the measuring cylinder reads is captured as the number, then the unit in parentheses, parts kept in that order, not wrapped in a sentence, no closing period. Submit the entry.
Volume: 80 (mL)
